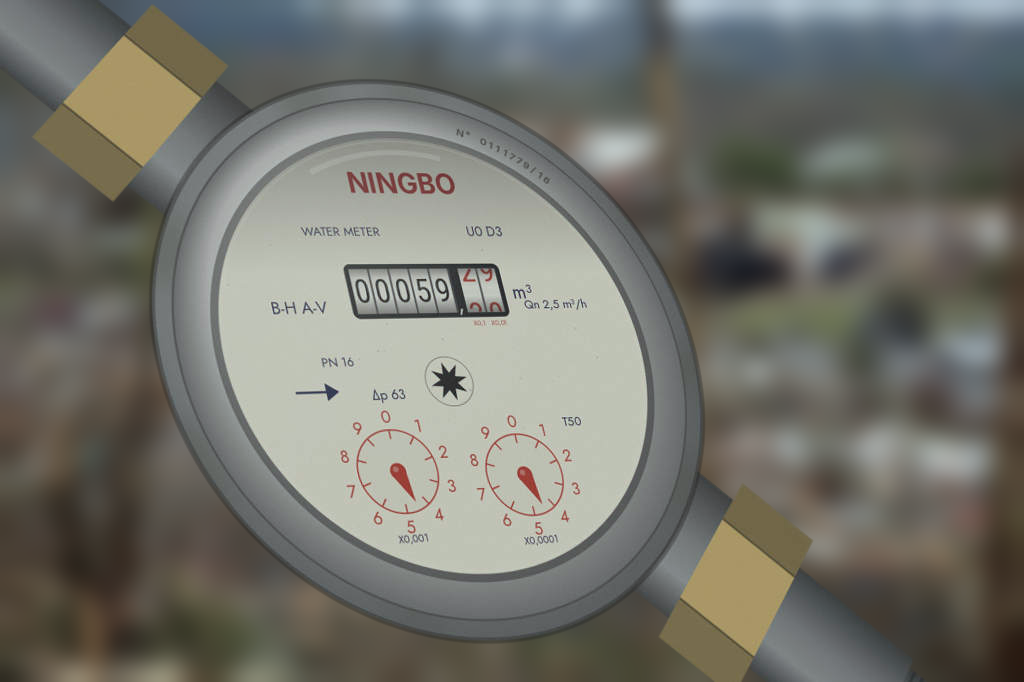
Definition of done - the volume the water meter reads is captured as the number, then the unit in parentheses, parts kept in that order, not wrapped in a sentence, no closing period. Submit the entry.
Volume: 59.2944 (m³)
